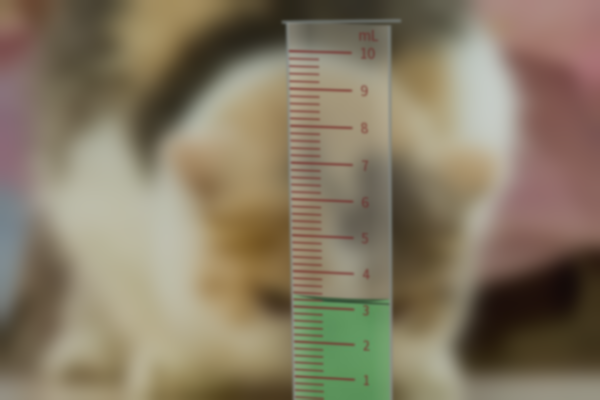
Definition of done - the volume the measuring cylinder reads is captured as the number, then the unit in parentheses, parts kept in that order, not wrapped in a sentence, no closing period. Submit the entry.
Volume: 3.2 (mL)
